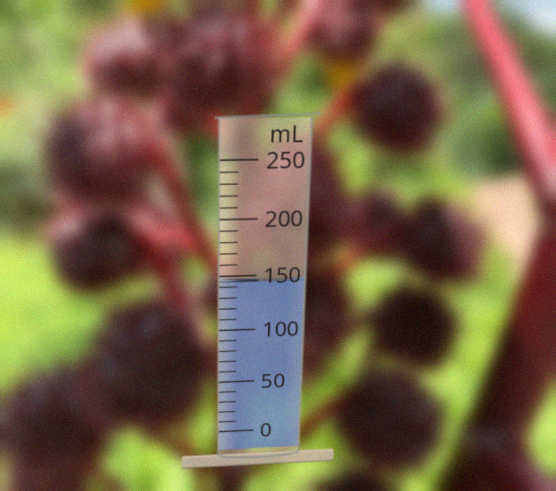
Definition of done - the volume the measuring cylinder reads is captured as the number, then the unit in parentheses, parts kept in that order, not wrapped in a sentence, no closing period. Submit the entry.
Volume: 145 (mL)
